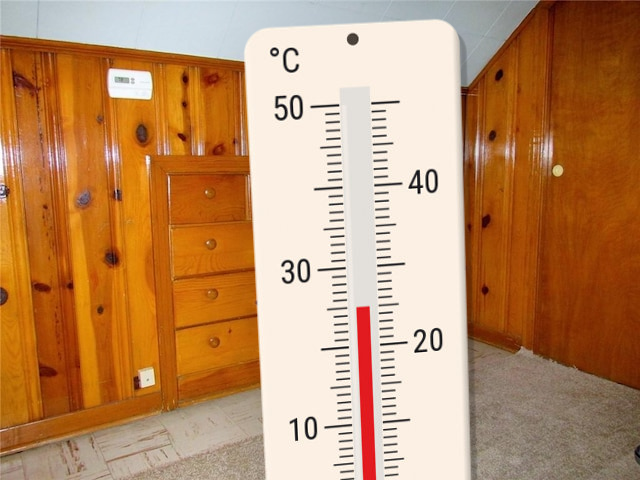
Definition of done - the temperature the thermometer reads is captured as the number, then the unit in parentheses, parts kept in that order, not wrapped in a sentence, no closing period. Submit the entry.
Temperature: 25 (°C)
